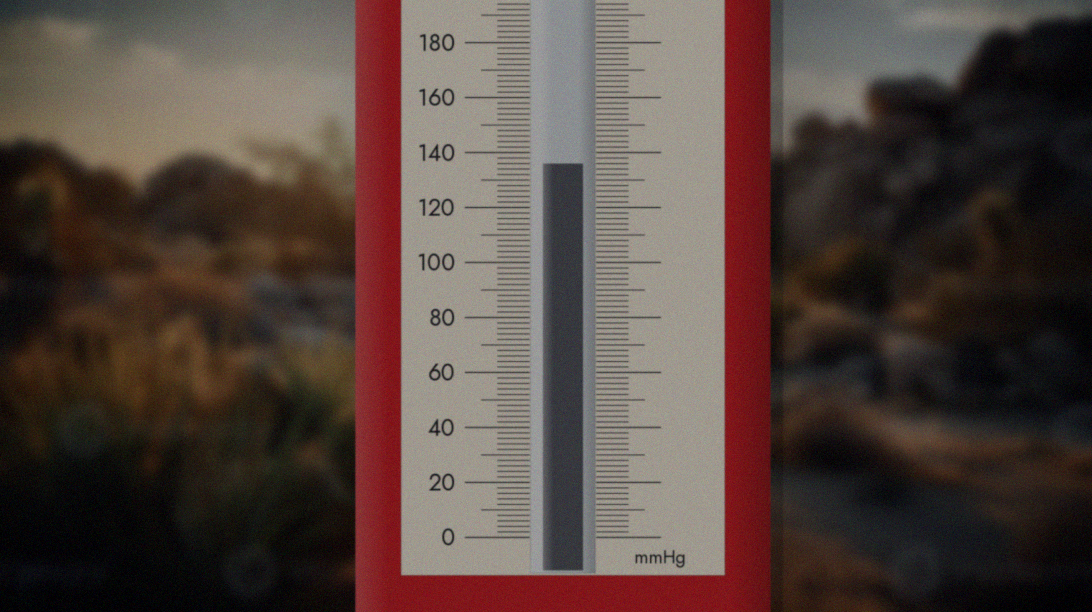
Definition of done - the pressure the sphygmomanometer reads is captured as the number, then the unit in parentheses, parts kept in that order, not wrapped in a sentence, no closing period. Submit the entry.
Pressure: 136 (mmHg)
